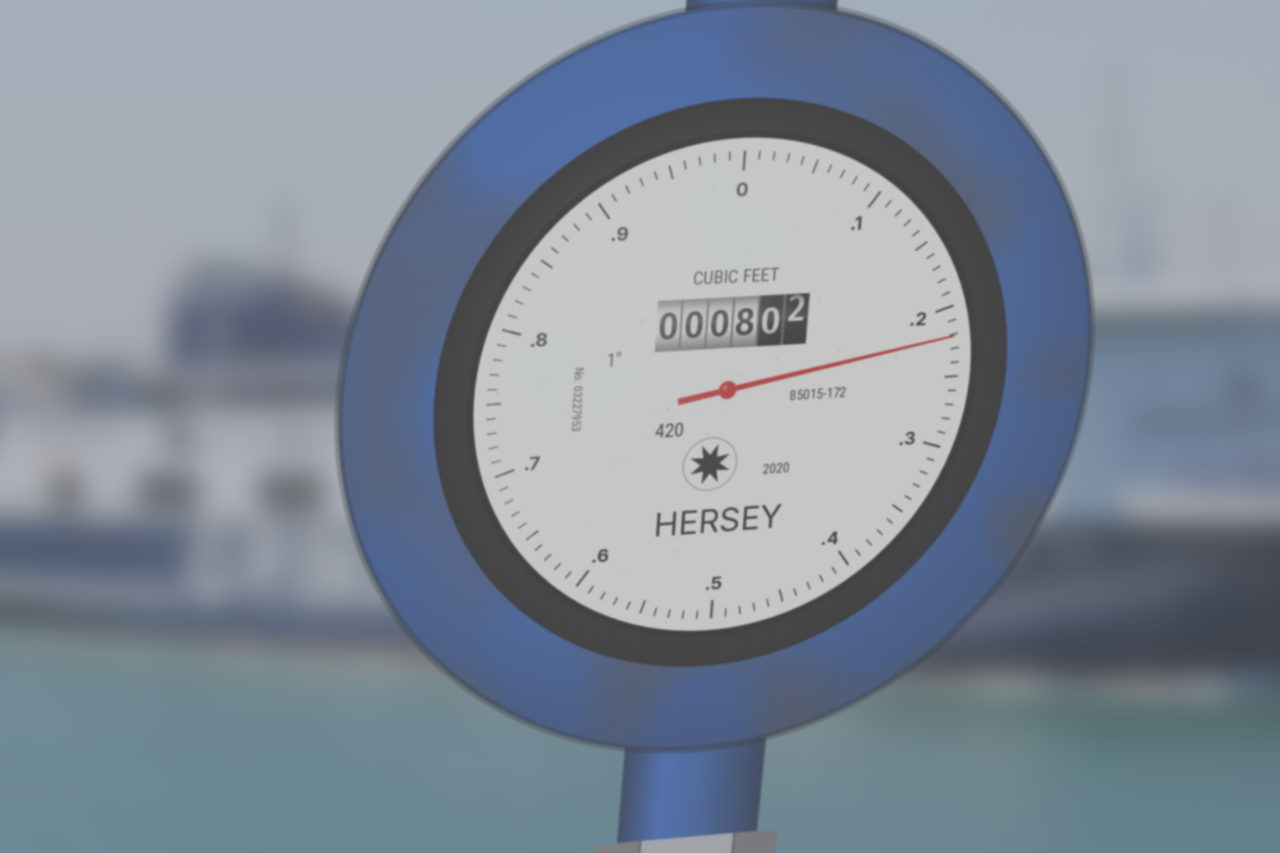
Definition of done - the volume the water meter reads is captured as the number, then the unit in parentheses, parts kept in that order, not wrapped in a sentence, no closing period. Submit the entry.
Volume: 802.22 (ft³)
